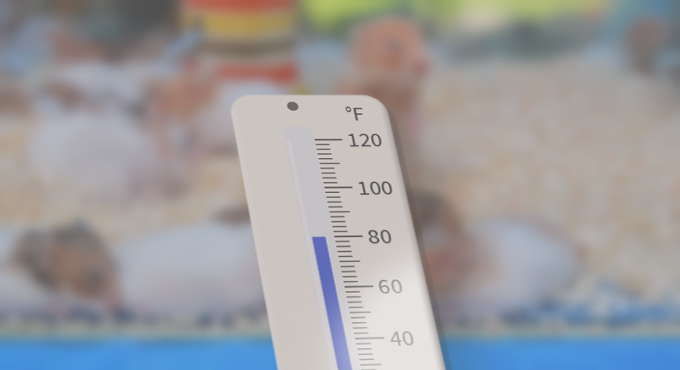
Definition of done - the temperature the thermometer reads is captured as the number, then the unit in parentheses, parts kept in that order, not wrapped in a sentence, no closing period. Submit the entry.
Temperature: 80 (°F)
